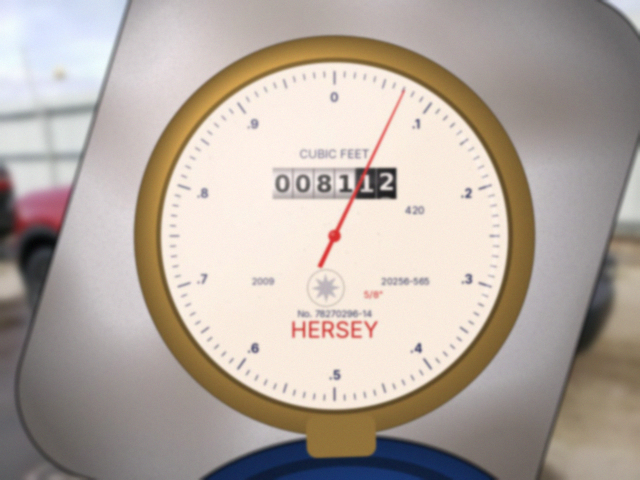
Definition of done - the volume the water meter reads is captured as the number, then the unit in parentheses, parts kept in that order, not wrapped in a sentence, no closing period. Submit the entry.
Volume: 8112.07 (ft³)
